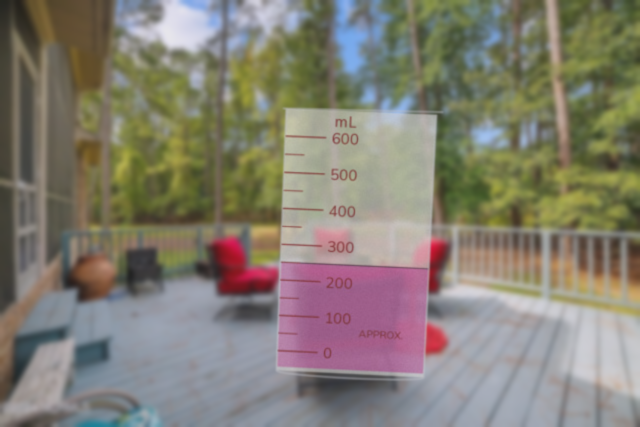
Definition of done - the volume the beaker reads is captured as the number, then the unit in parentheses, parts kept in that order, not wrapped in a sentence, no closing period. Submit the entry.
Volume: 250 (mL)
